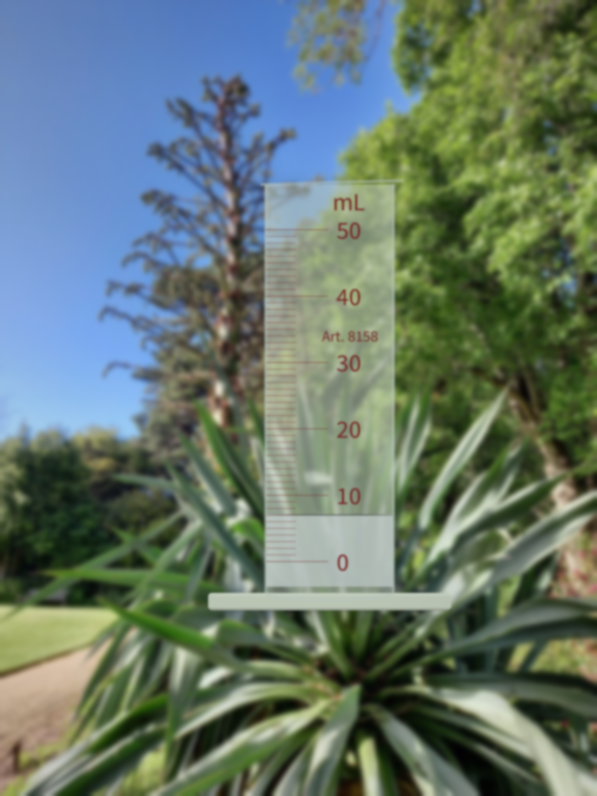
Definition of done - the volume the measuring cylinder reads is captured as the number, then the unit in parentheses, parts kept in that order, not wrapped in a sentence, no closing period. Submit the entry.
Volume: 7 (mL)
